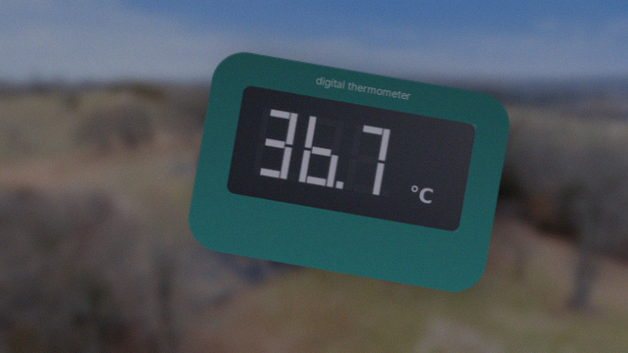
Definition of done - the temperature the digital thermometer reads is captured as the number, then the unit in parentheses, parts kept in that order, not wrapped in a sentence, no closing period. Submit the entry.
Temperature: 36.7 (°C)
